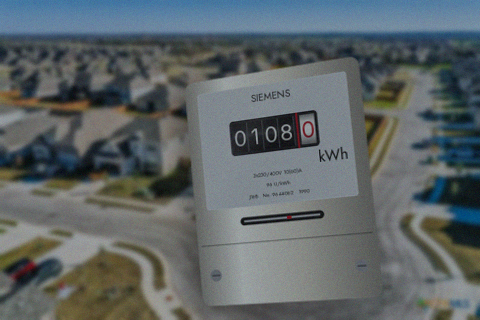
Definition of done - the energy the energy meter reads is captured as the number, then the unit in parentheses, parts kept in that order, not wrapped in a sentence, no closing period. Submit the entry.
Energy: 108.0 (kWh)
